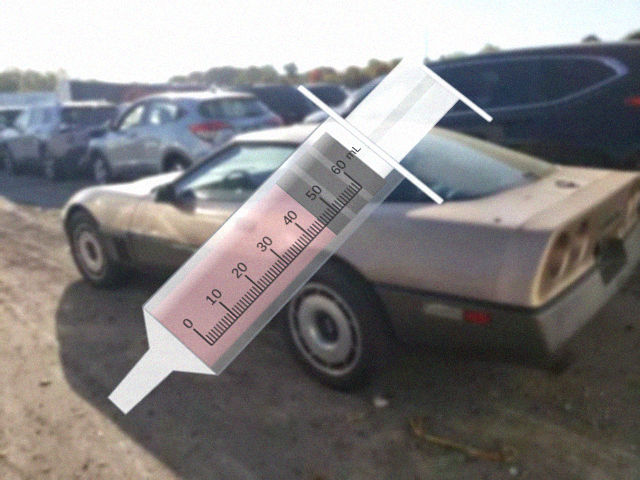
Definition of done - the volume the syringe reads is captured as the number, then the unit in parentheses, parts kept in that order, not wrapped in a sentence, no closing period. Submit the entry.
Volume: 45 (mL)
